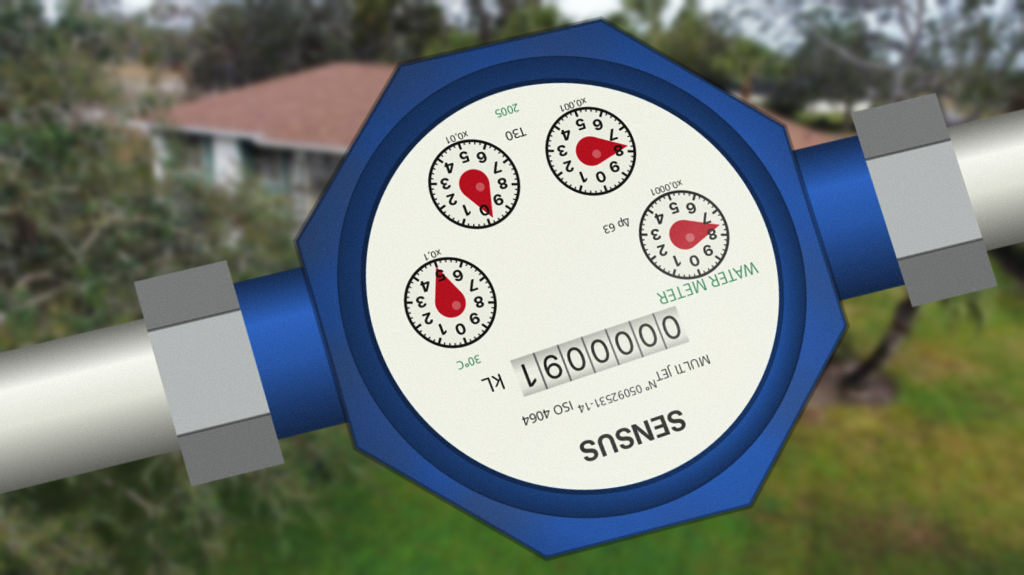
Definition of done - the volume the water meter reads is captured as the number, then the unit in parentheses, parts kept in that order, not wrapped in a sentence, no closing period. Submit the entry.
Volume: 91.4977 (kL)
